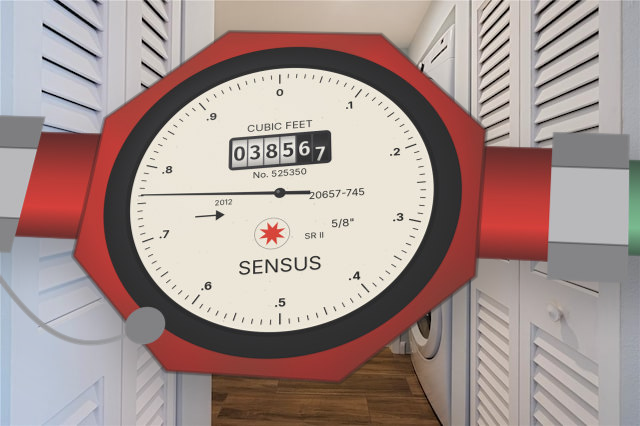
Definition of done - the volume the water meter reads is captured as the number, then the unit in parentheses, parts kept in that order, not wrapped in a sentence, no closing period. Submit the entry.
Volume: 38566.76 (ft³)
